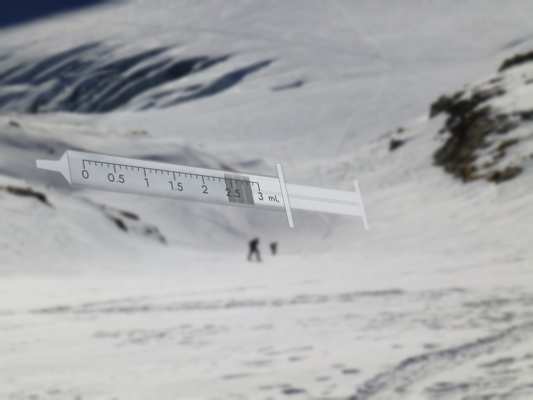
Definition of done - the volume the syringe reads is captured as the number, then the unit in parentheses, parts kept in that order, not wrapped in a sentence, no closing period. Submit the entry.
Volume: 2.4 (mL)
